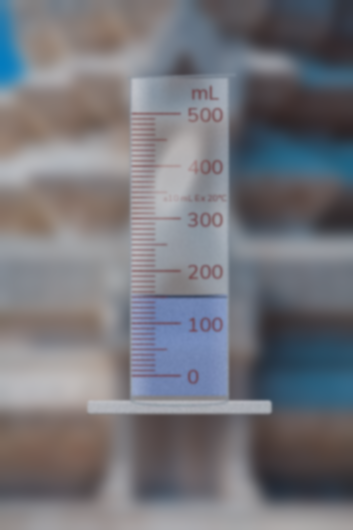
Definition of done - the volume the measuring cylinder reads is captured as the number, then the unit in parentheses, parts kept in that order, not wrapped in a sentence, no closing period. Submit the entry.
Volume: 150 (mL)
